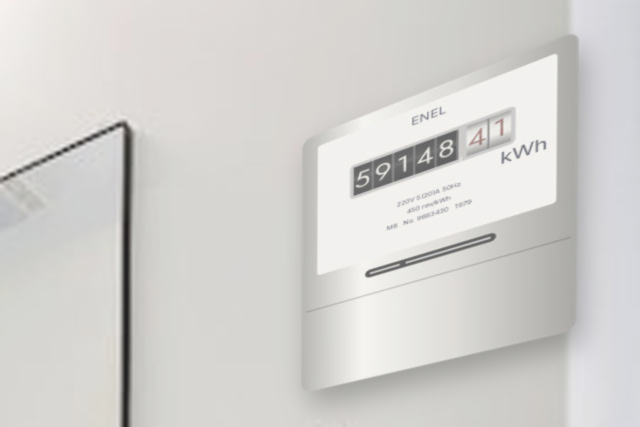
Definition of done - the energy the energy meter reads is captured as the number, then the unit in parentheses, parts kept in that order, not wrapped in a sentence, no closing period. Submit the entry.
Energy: 59148.41 (kWh)
